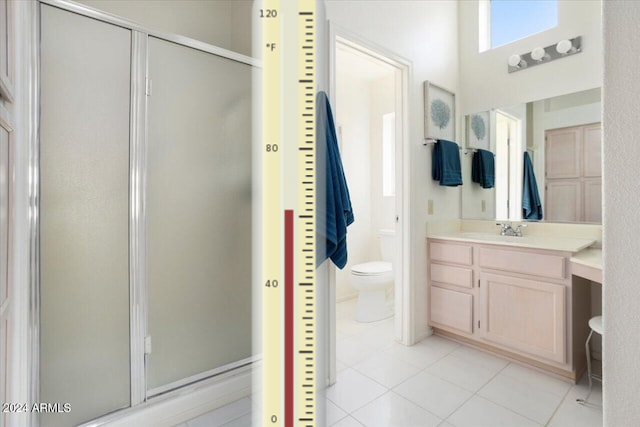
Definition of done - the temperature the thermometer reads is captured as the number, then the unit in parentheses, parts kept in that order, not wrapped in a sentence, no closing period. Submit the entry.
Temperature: 62 (°F)
